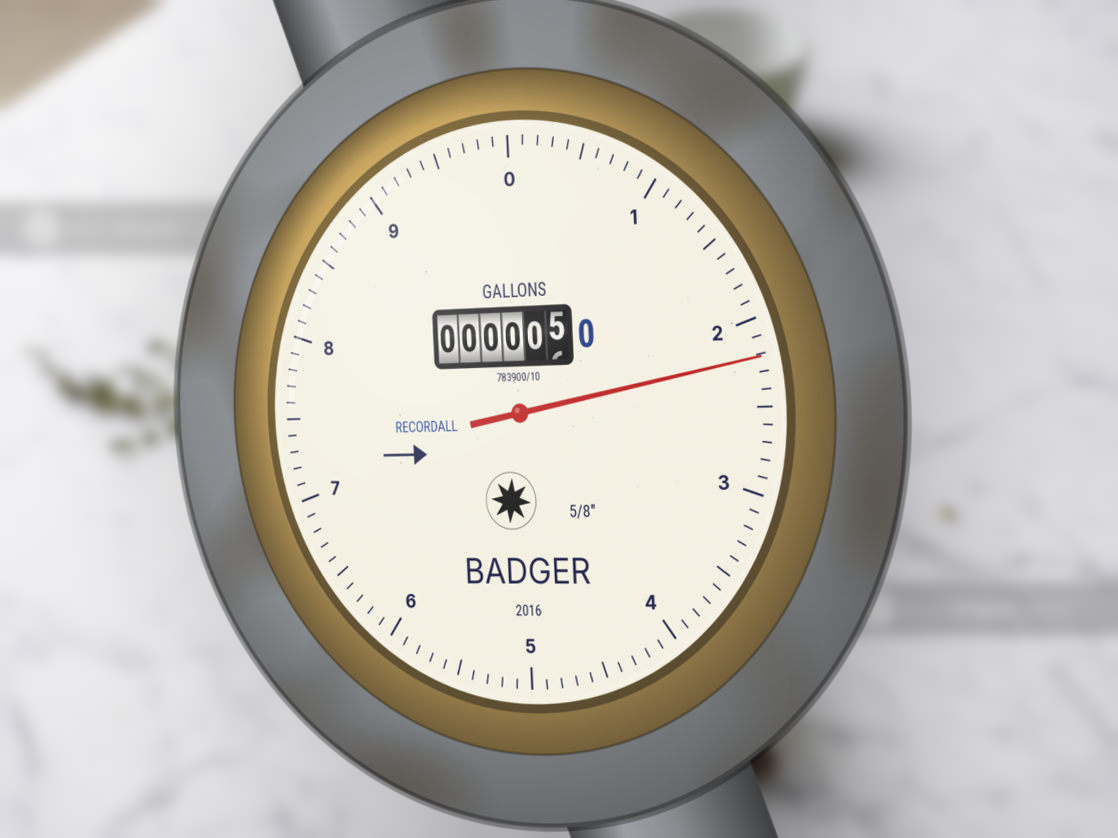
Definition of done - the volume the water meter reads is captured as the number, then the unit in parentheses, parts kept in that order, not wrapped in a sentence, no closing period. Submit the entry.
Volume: 52.2 (gal)
